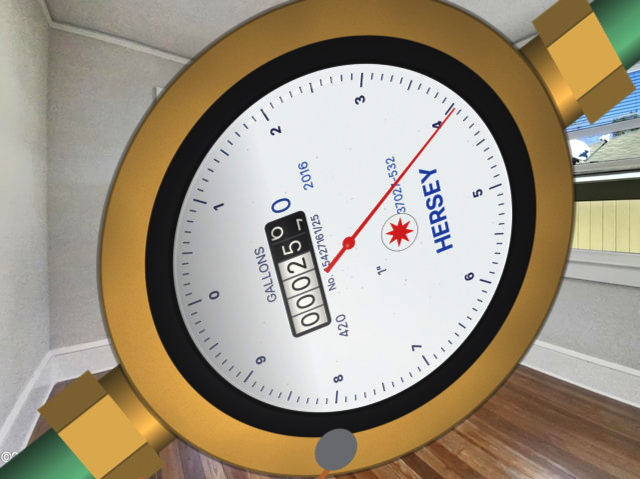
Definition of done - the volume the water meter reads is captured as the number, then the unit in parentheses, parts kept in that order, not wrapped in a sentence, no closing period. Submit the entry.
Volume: 2564.0 (gal)
